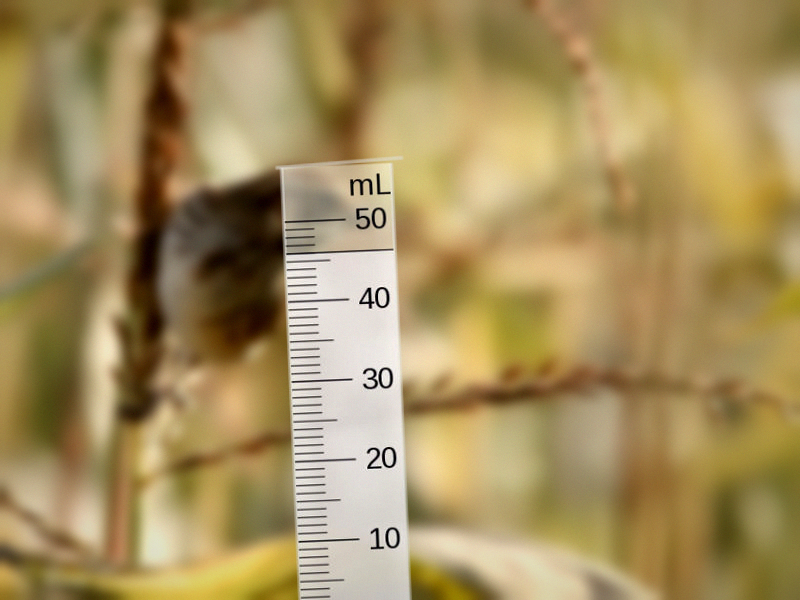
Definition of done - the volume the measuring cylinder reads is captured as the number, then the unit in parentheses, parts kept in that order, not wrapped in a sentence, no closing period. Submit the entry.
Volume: 46 (mL)
